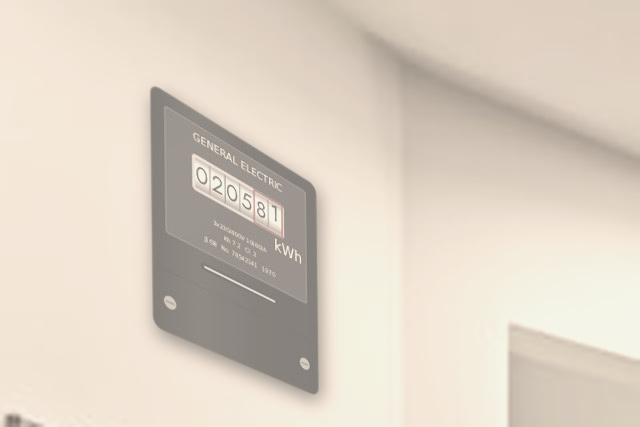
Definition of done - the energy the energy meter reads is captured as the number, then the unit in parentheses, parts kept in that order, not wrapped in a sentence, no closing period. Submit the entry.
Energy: 205.81 (kWh)
